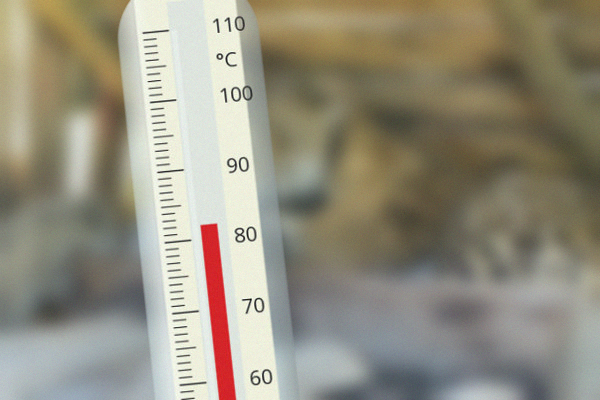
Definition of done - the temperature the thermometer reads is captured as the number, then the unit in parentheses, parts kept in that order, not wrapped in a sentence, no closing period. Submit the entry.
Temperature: 82 (°C)
